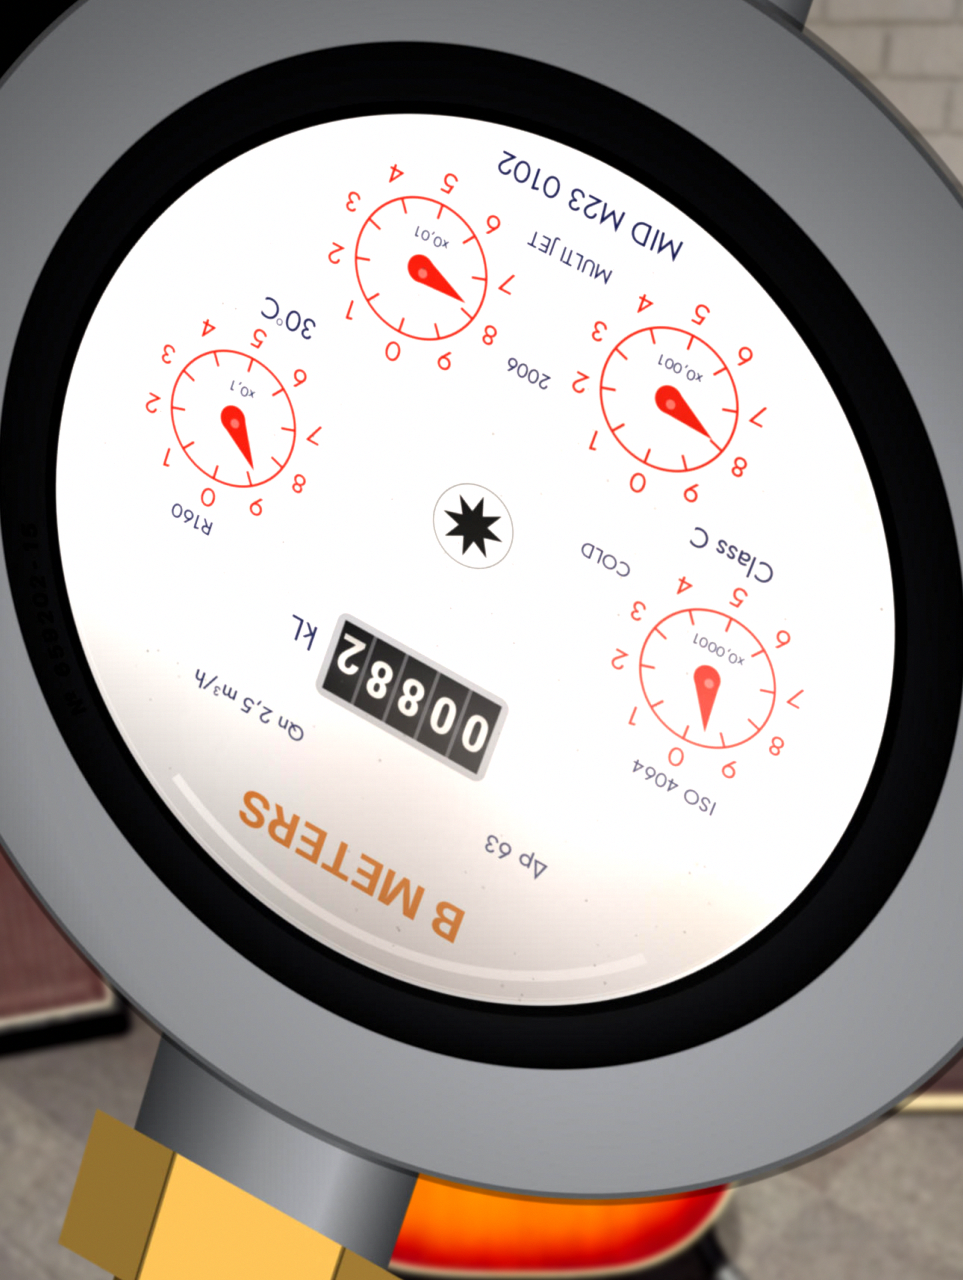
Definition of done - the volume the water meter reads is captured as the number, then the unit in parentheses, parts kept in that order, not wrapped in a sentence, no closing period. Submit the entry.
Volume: 881.8779 (kL)
